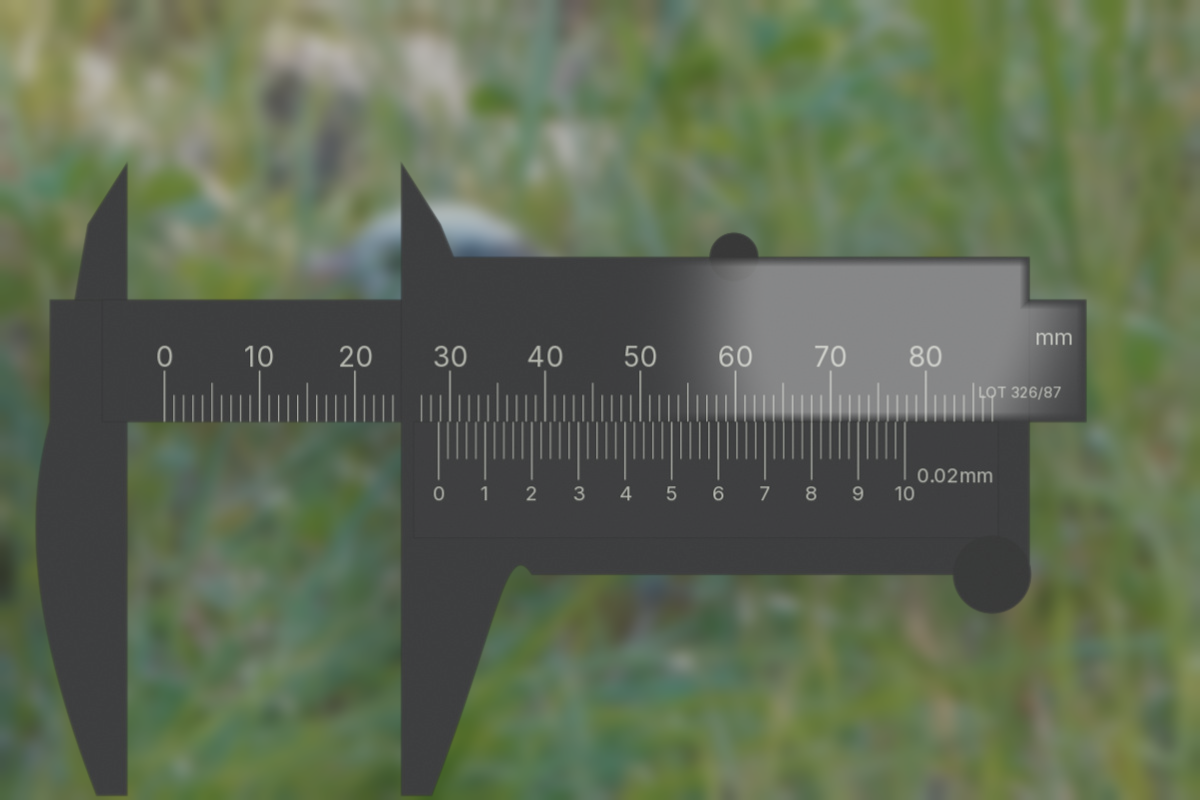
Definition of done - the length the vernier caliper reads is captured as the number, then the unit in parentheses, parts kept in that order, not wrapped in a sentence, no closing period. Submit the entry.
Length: 28.8 (mm)
